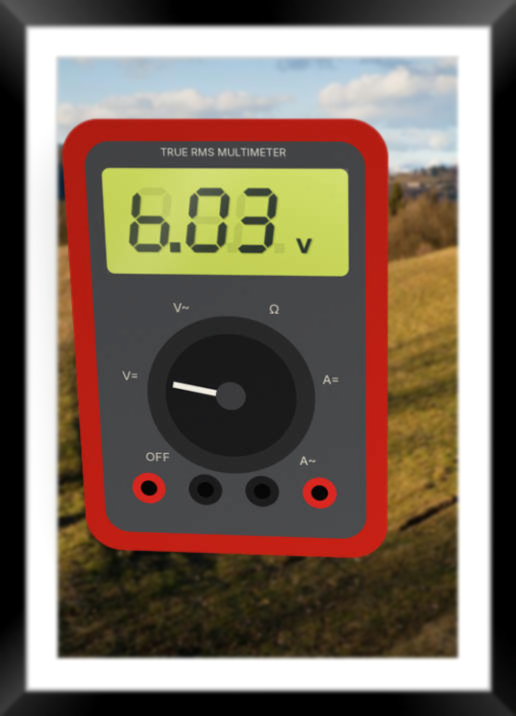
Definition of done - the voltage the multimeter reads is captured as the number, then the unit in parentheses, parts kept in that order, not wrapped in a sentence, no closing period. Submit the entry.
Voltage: 6.03 (V)
